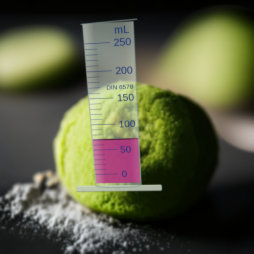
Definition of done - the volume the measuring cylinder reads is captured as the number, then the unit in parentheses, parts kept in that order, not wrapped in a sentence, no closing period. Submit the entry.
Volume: 70 (mL)
